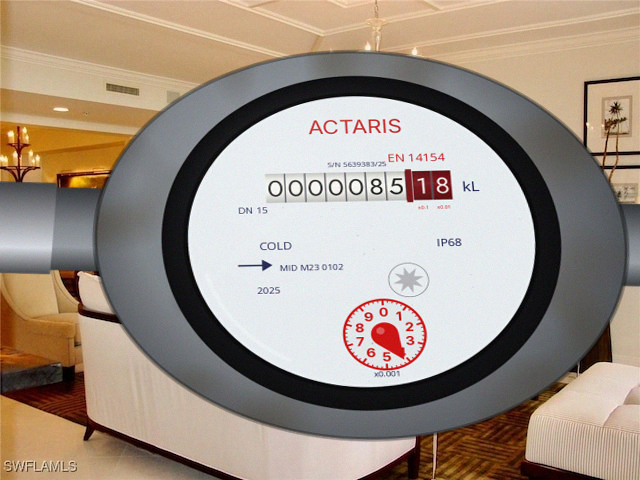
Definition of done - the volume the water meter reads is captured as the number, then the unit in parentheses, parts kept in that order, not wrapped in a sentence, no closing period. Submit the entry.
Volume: 85.184 (kL)
